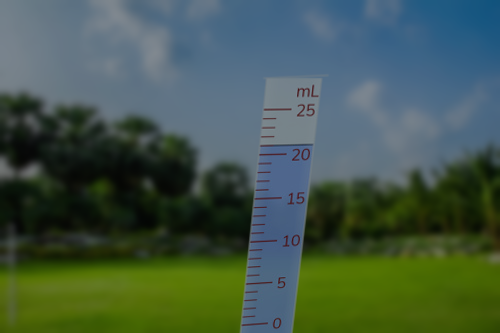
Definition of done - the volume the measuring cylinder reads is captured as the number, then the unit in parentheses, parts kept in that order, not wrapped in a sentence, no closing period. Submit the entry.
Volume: 21 (mL)
